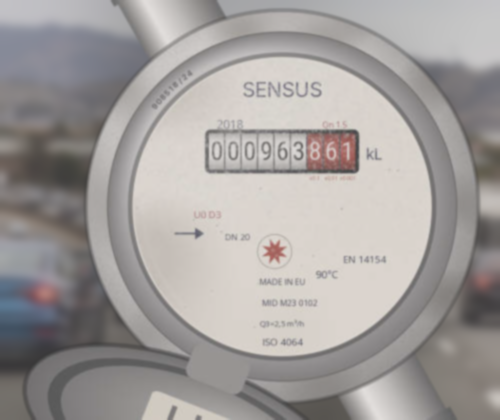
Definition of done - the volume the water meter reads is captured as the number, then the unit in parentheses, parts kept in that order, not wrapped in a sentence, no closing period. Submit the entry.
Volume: 963.861 (kL)
